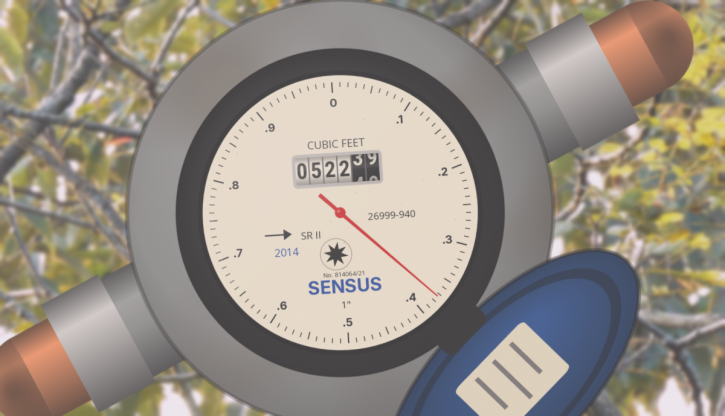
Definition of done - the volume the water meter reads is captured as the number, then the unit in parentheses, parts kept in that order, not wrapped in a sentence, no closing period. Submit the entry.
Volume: 52239.37 (ft³)
